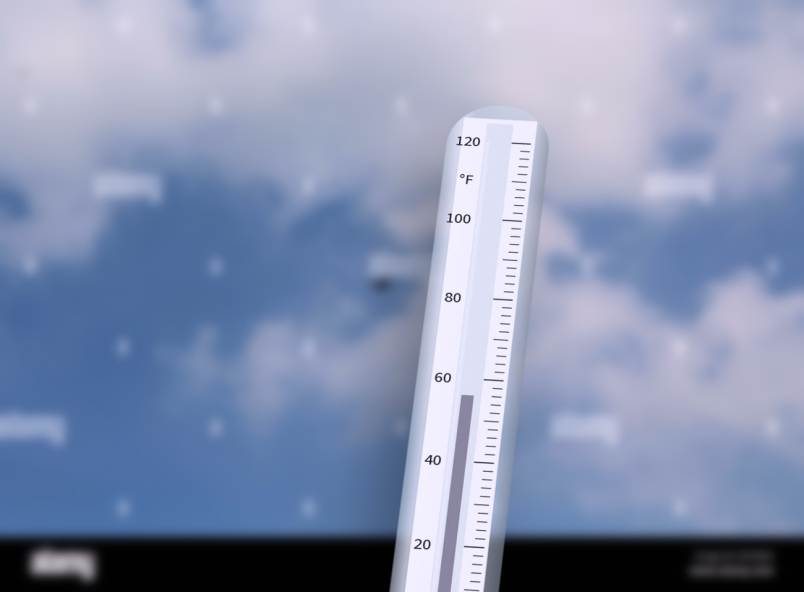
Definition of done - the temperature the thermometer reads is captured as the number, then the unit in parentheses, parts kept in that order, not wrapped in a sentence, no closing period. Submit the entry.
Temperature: 56 (°F)
